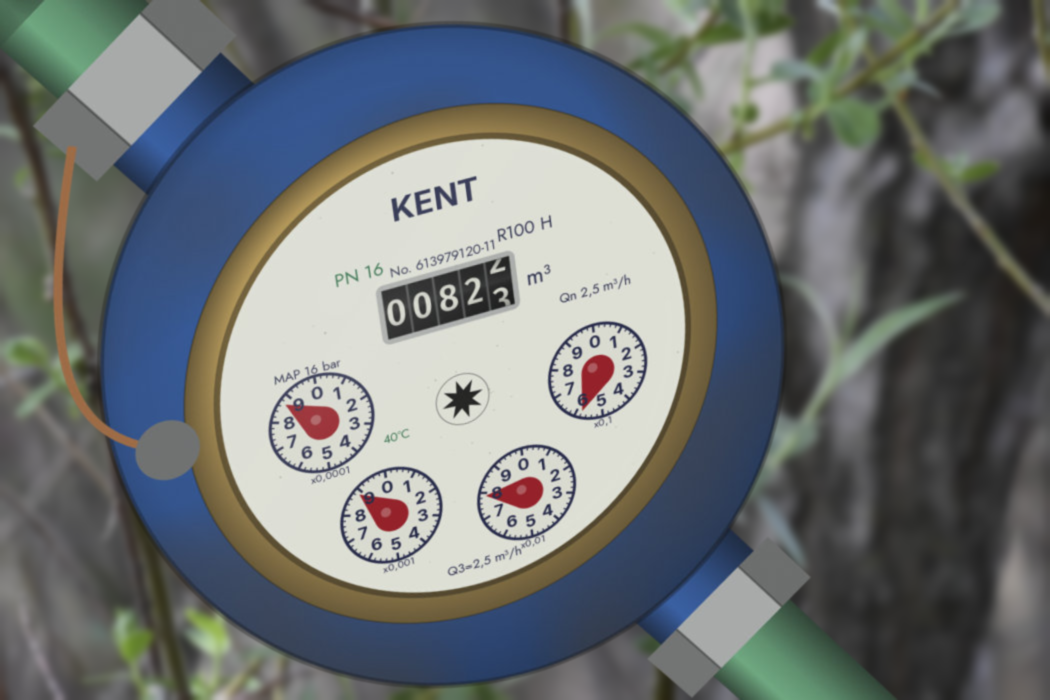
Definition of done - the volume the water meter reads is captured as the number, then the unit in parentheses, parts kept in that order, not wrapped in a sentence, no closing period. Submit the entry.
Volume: 822.5788 (m³)
